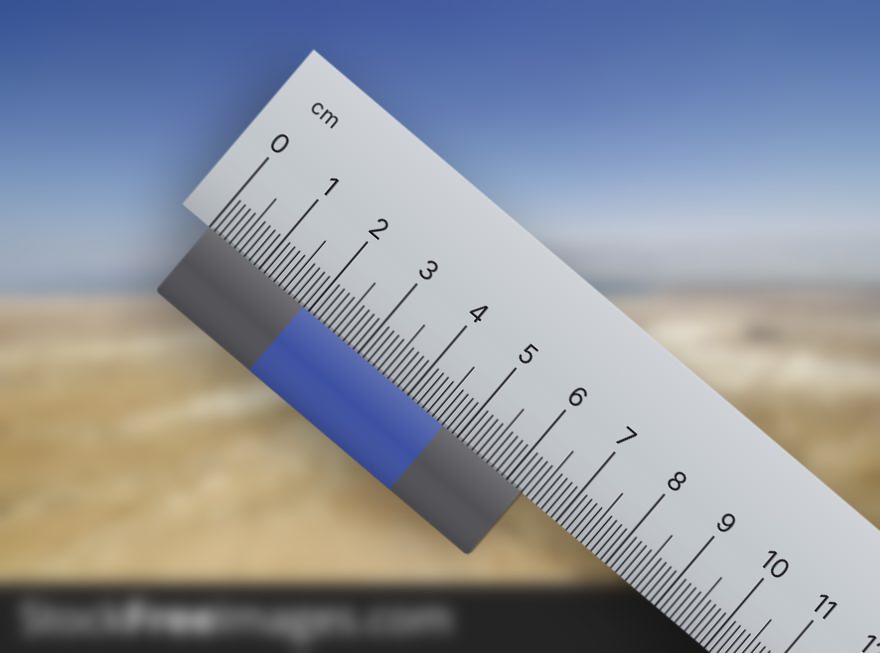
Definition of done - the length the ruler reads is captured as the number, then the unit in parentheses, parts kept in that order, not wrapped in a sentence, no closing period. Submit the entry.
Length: 6.3 (cm)
